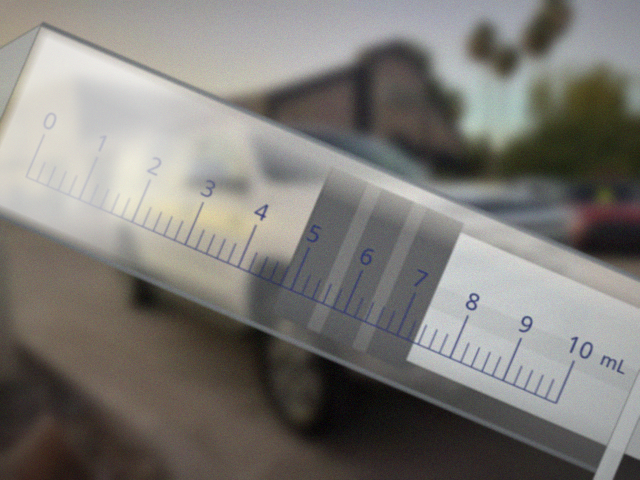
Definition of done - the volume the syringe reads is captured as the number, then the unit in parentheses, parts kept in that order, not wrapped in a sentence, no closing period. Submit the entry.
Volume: 4.8 (mL)
